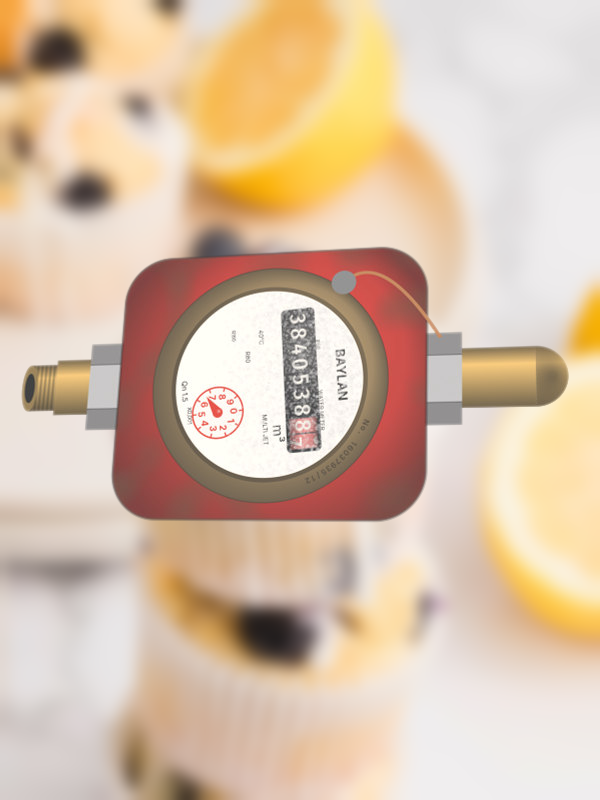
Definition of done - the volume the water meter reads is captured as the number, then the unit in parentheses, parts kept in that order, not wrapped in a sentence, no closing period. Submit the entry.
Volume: 3840538.866 (m³)
